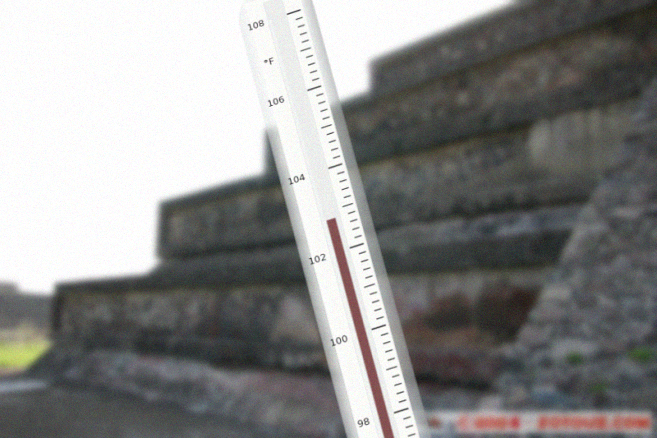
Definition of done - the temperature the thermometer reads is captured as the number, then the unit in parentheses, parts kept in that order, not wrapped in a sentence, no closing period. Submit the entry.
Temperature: 102.8 (°F)
